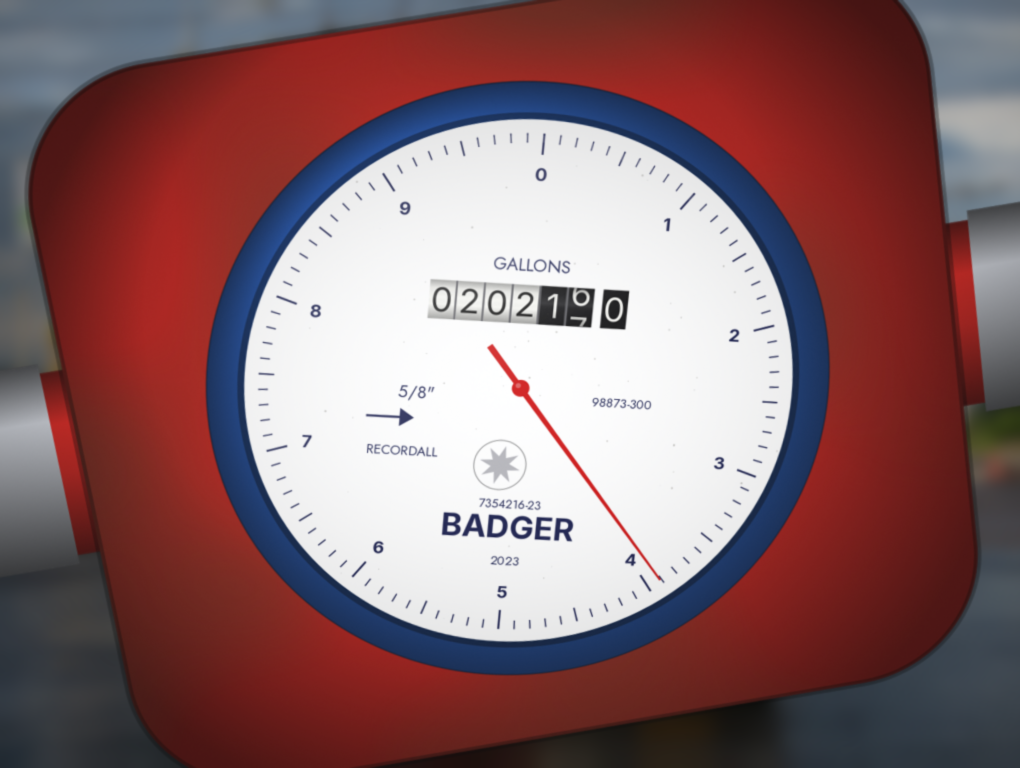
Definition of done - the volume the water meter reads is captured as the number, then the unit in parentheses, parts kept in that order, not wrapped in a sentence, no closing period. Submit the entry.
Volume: 202163.9 (gal)
